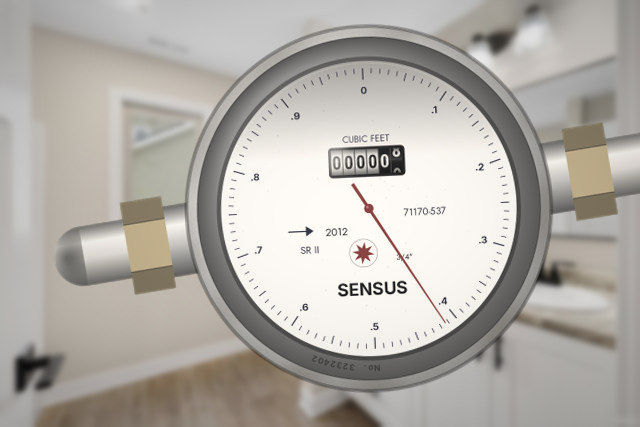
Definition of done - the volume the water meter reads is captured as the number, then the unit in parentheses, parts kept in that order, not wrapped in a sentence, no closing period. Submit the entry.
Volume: 8.41 (ft³)
